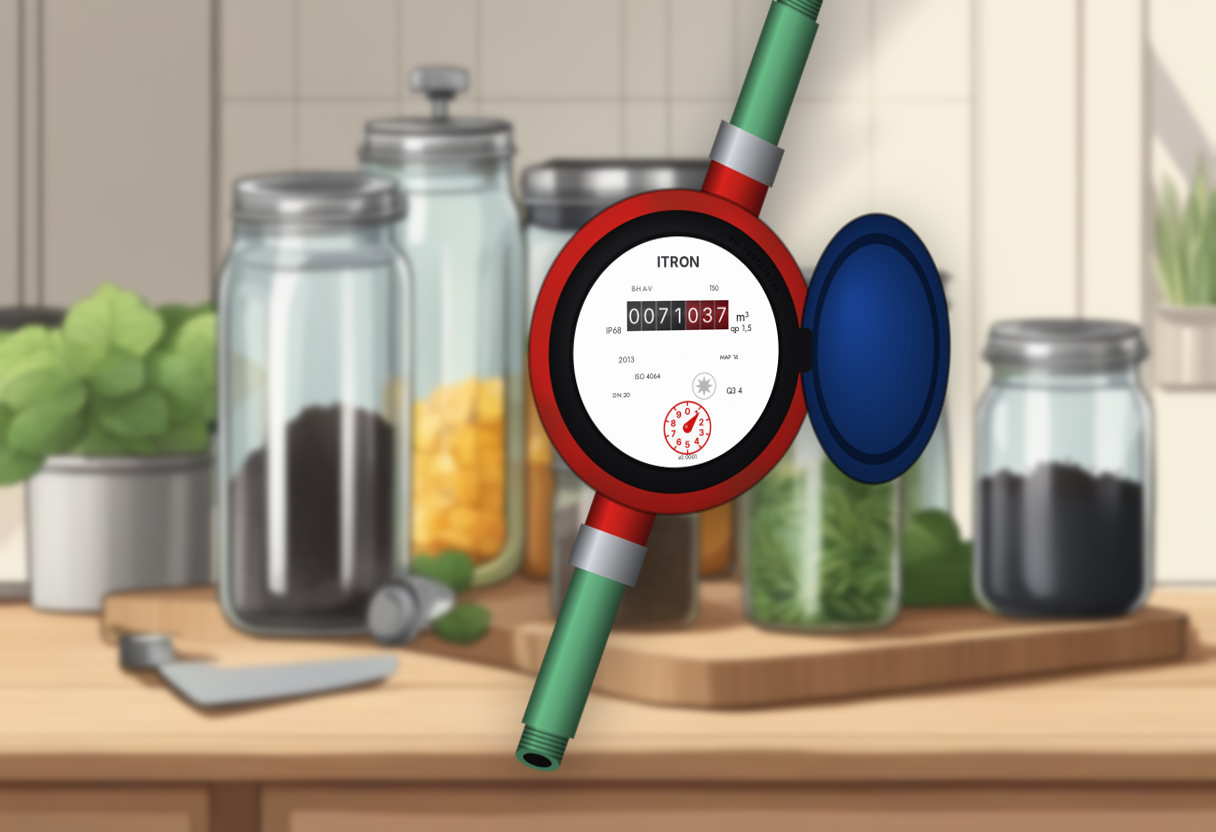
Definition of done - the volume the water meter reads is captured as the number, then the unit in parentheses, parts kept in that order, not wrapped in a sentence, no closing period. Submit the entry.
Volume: 71.0371 (m³)
